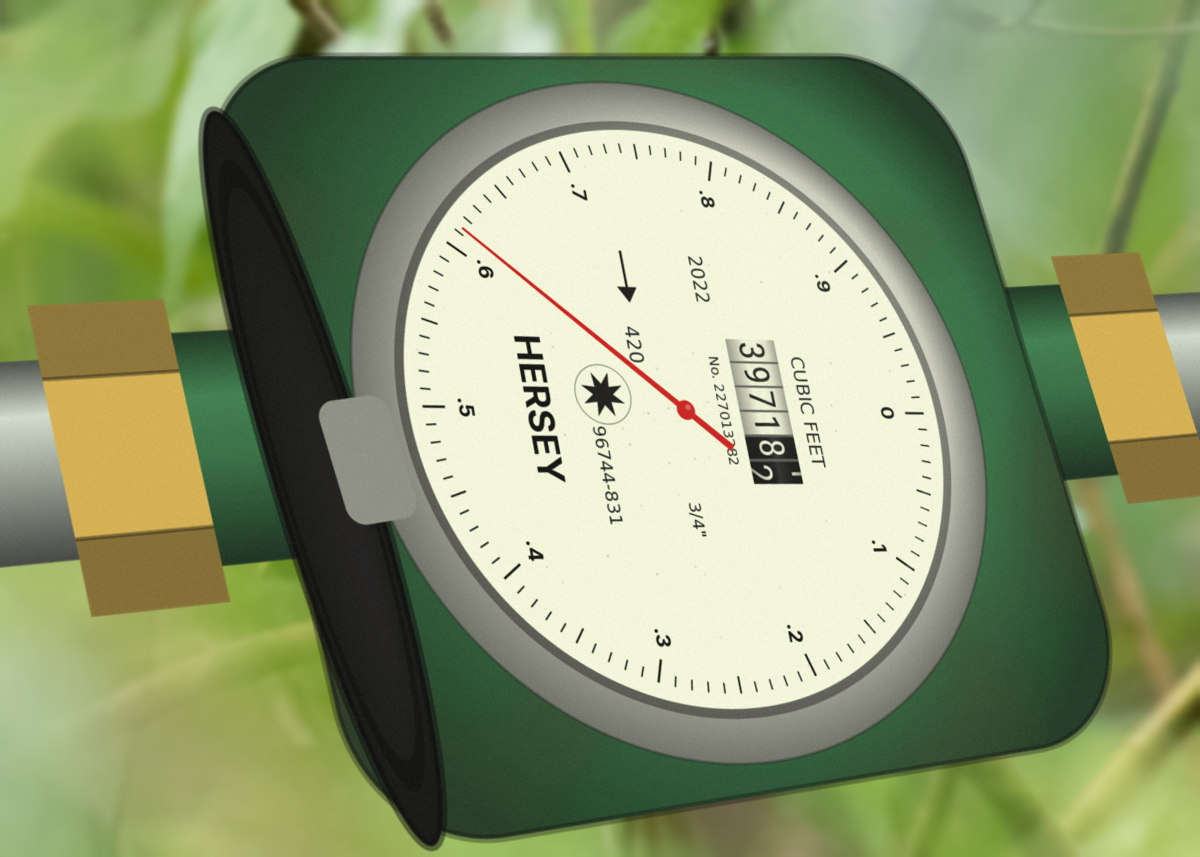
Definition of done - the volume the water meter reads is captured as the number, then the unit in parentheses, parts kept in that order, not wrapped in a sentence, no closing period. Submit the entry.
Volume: 397181.61 (ft³)
